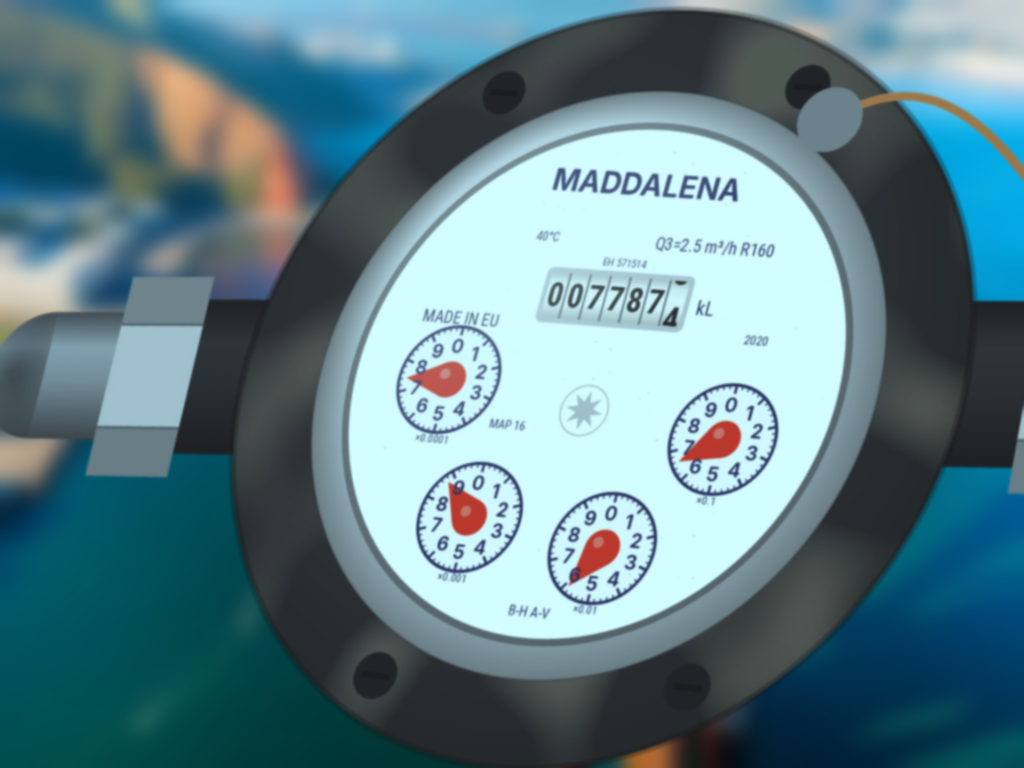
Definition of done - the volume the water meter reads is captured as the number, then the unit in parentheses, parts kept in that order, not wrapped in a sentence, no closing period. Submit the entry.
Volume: 77873.6587 (kL)
